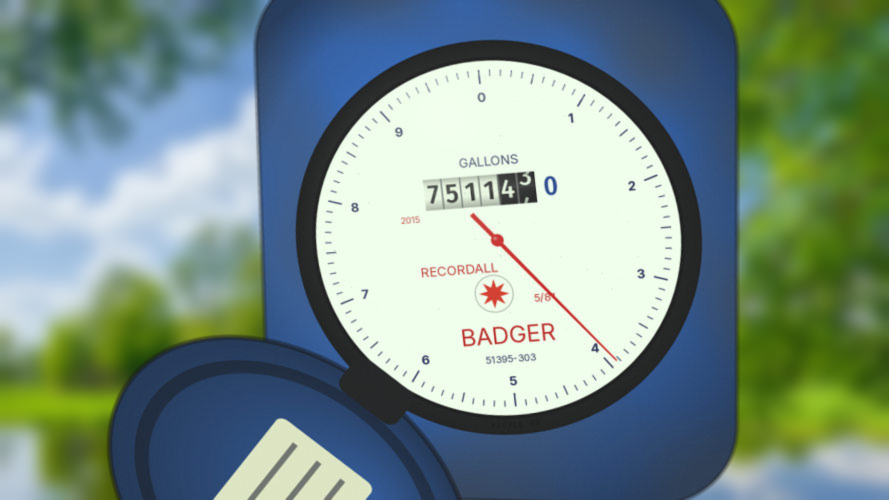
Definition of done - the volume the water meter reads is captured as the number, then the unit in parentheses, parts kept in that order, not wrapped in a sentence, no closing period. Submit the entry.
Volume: 7511433.9 (gal)
